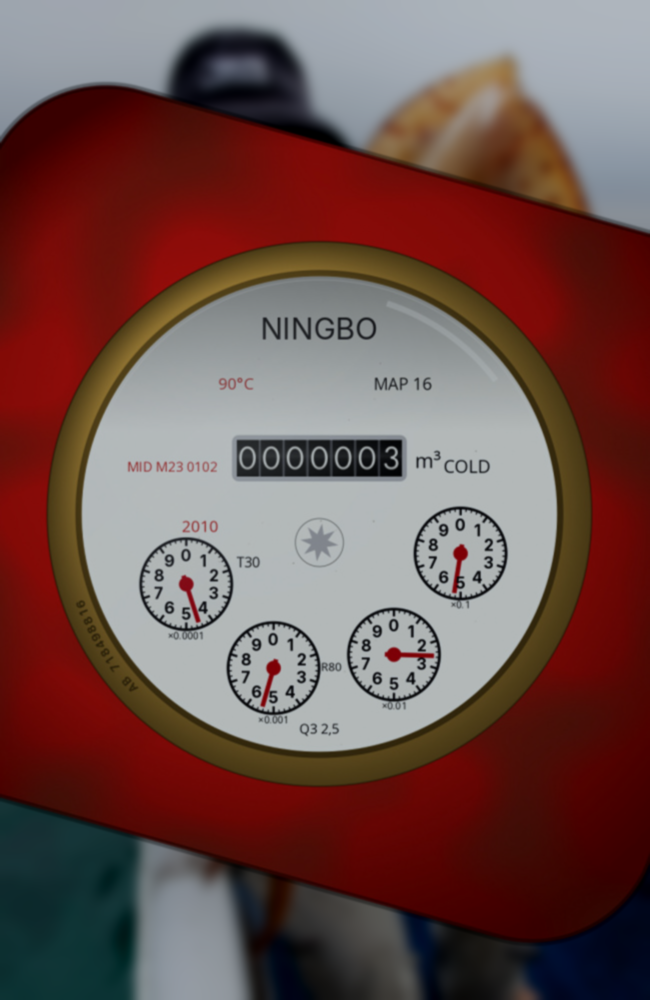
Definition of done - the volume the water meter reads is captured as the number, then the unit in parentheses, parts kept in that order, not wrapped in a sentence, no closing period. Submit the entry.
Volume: 3.5254 (m³)
